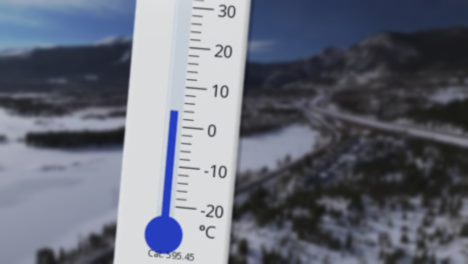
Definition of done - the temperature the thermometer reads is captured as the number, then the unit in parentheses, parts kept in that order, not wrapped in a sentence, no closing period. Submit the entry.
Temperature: 4 (°C)
